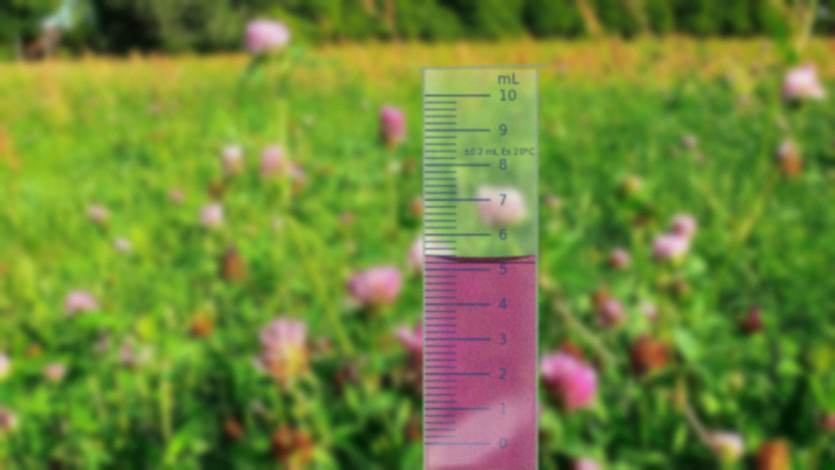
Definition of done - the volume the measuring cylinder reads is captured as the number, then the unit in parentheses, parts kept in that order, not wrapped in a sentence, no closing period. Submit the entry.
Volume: 5.2 (mL)
